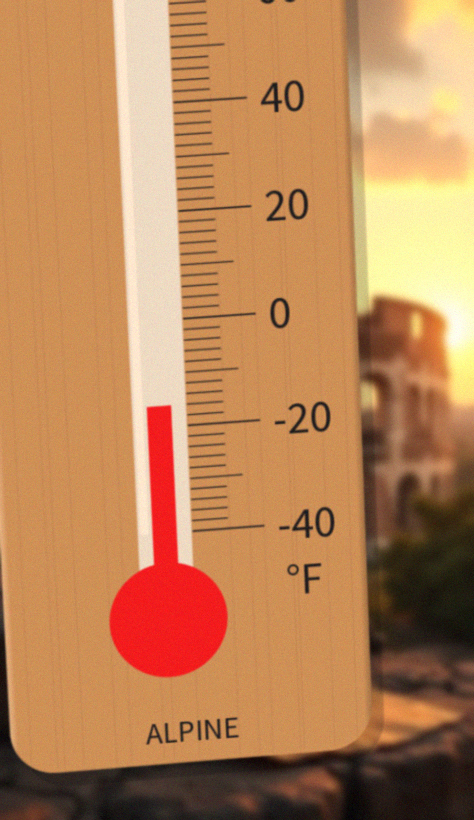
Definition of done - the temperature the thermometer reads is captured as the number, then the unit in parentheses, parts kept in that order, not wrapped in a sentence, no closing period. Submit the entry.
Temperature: -16 (°F)
